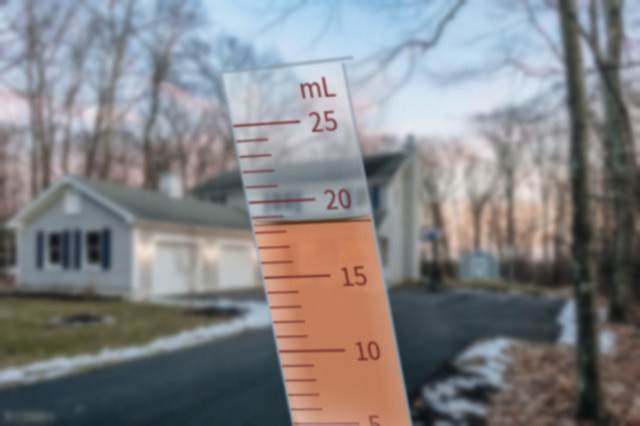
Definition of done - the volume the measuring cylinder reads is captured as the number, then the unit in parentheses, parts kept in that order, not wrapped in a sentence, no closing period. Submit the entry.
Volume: 18.5 (mL)
